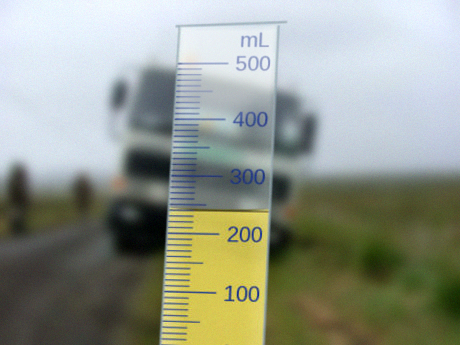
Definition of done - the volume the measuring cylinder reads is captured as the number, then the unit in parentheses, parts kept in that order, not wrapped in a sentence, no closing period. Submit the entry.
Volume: 240 (mL)
